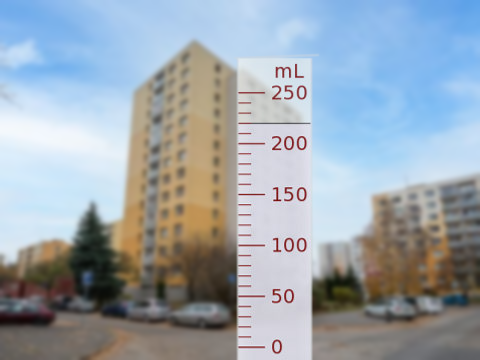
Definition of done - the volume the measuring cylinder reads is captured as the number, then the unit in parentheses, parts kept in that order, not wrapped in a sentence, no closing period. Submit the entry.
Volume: 220 (mL)
